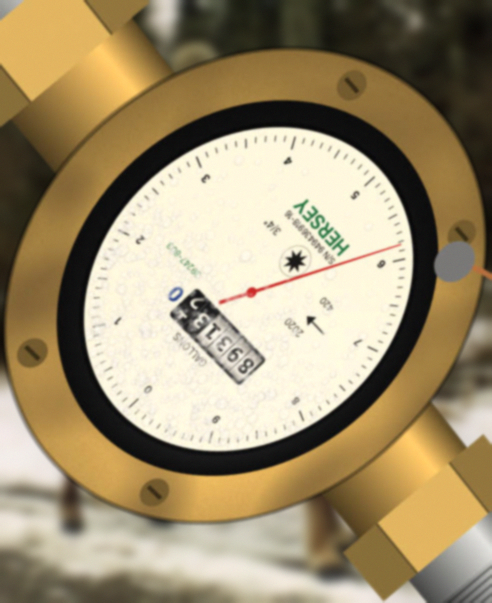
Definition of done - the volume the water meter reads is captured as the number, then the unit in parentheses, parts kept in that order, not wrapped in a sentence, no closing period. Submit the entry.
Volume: 8931315.8 (gal)
